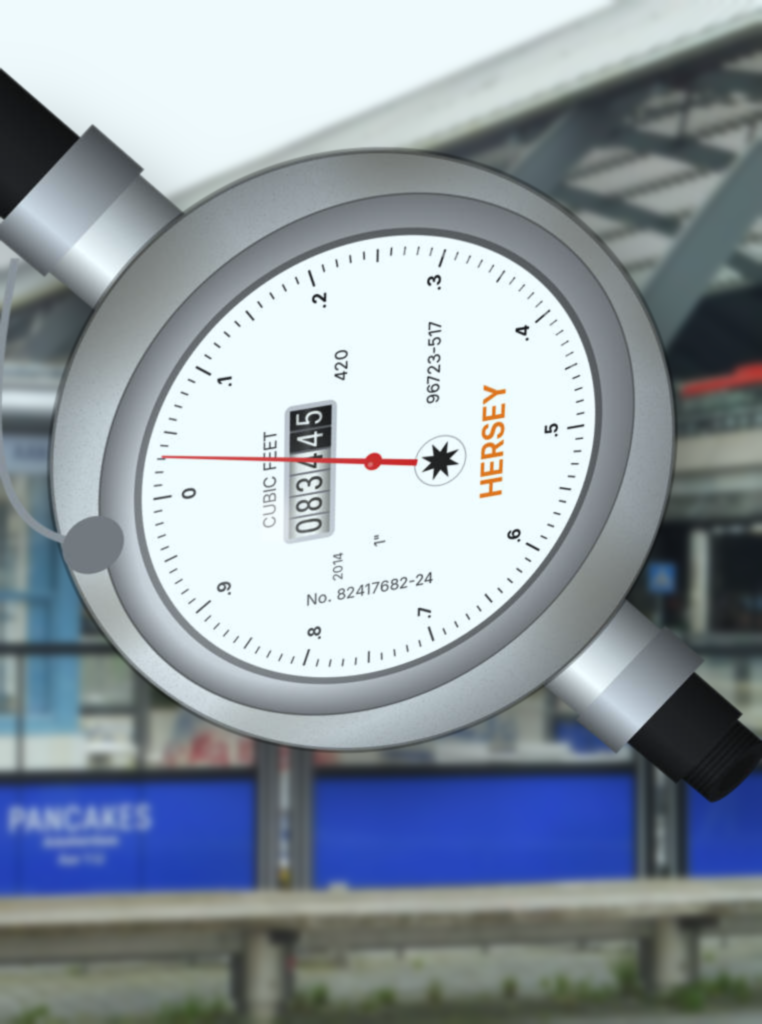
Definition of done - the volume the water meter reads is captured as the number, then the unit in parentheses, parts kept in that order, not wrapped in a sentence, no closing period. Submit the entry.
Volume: 83445.03 (ft³)
